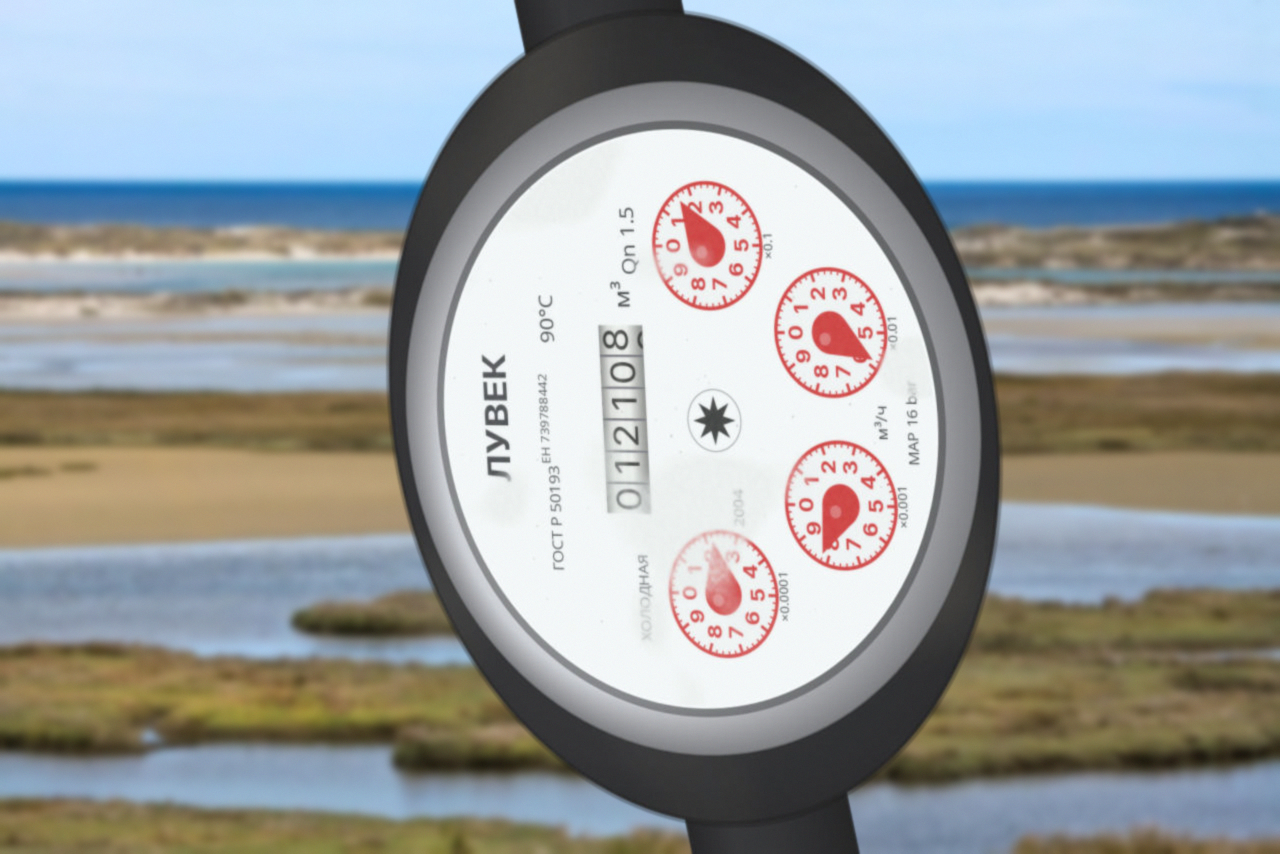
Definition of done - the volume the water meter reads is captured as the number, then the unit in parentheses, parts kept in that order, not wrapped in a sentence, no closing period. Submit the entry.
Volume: 12108.1582 (m³)
